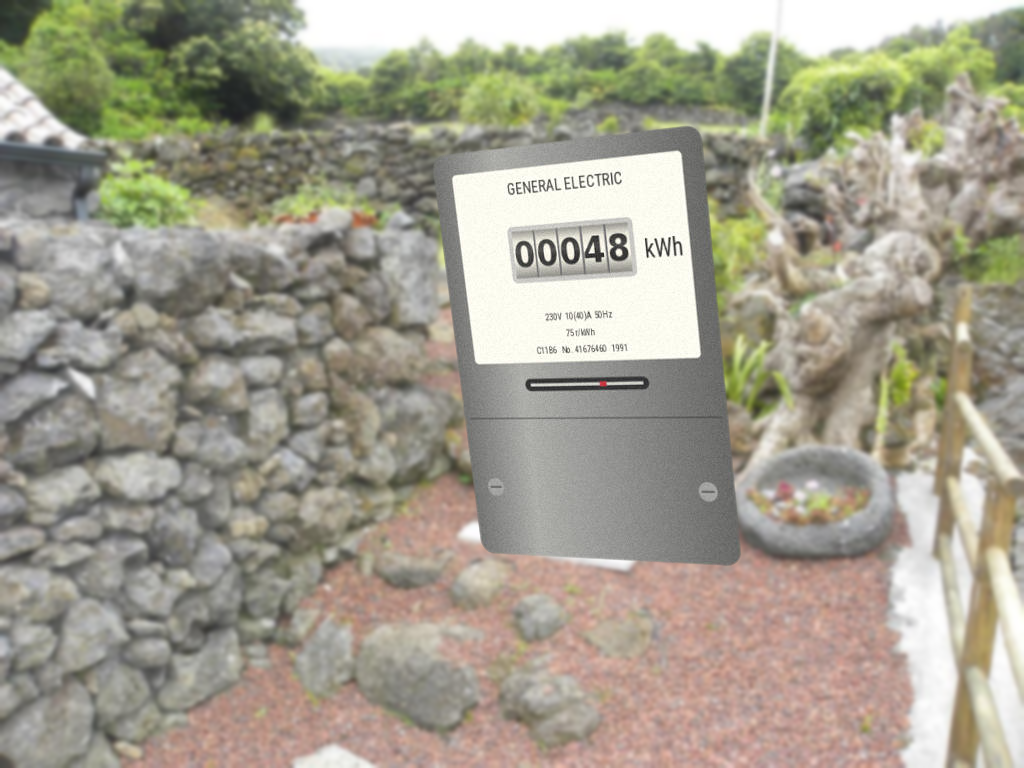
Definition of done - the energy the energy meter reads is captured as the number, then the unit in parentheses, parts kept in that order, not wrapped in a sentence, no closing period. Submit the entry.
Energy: 48 (kWh)
